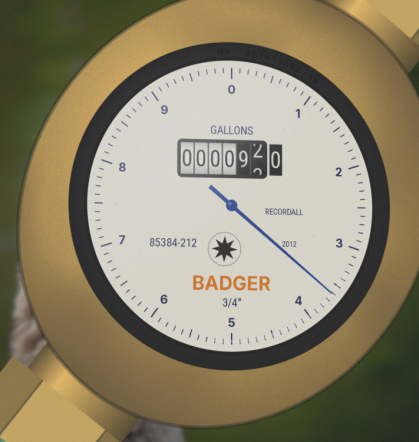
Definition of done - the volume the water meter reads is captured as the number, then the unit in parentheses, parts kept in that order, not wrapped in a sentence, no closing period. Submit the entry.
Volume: 923.6 (gal)
